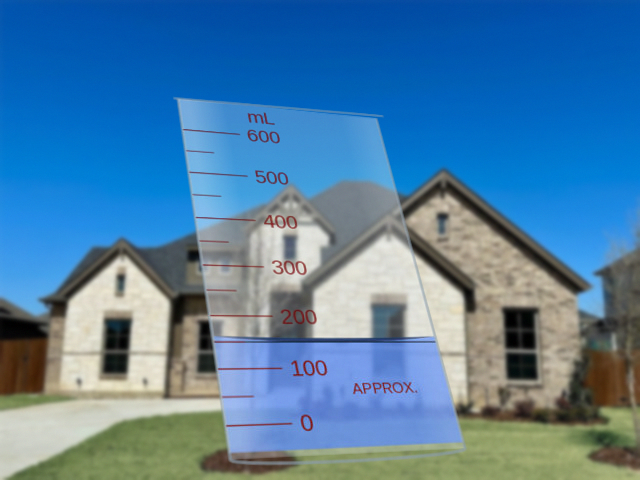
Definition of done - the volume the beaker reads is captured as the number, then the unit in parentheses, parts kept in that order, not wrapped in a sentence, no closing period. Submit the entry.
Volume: 150 (mL)
